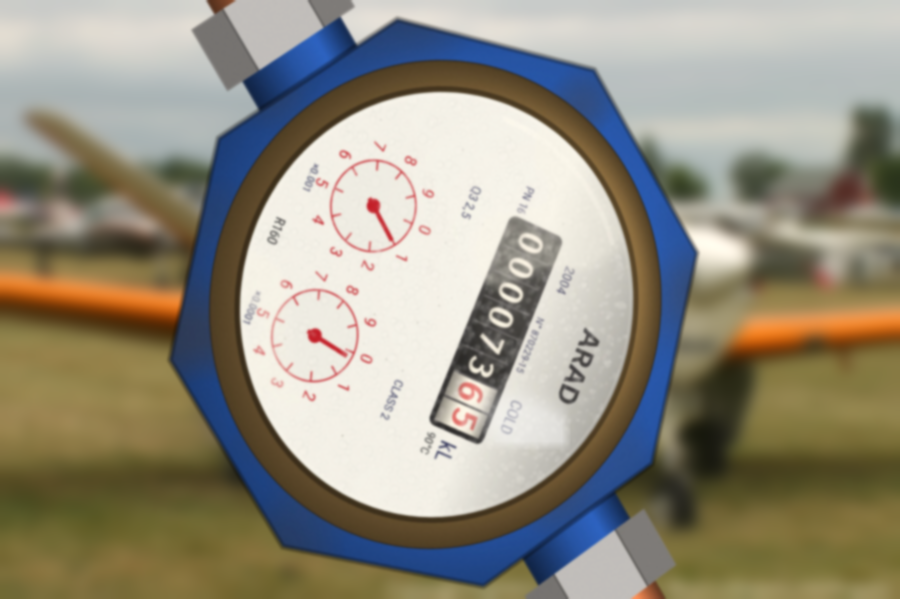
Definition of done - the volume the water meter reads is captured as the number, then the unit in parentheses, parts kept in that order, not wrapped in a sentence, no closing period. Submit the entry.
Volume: 73.6510 (kL)
